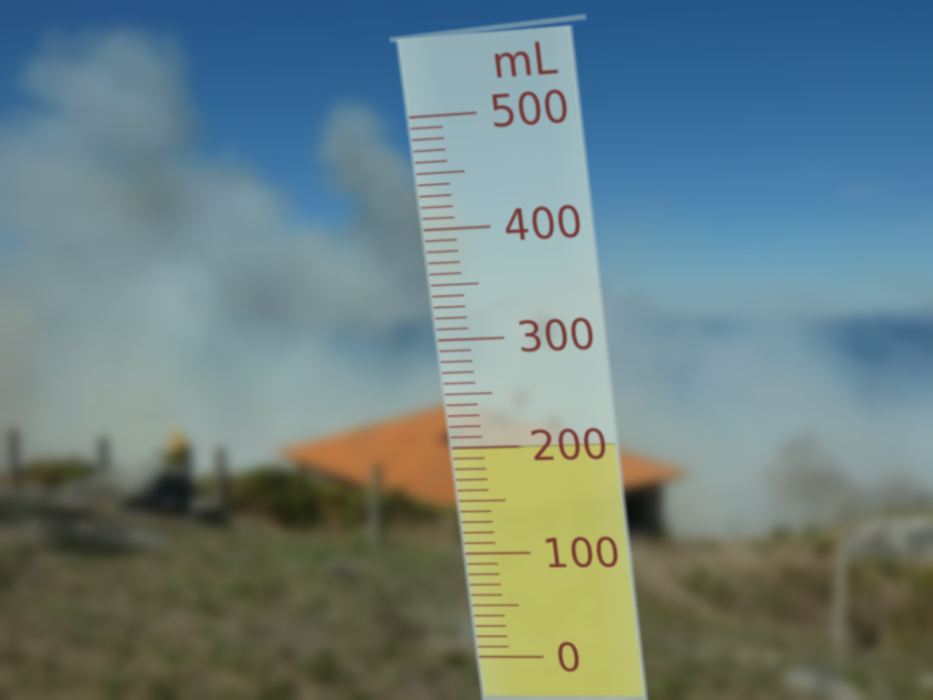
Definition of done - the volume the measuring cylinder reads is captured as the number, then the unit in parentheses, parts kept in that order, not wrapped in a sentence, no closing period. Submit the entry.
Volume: 200 (mL)
